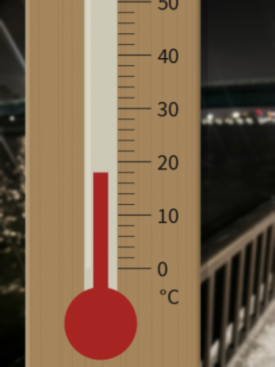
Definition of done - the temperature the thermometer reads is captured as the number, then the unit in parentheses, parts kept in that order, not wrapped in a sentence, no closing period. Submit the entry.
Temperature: 18 (°C)
